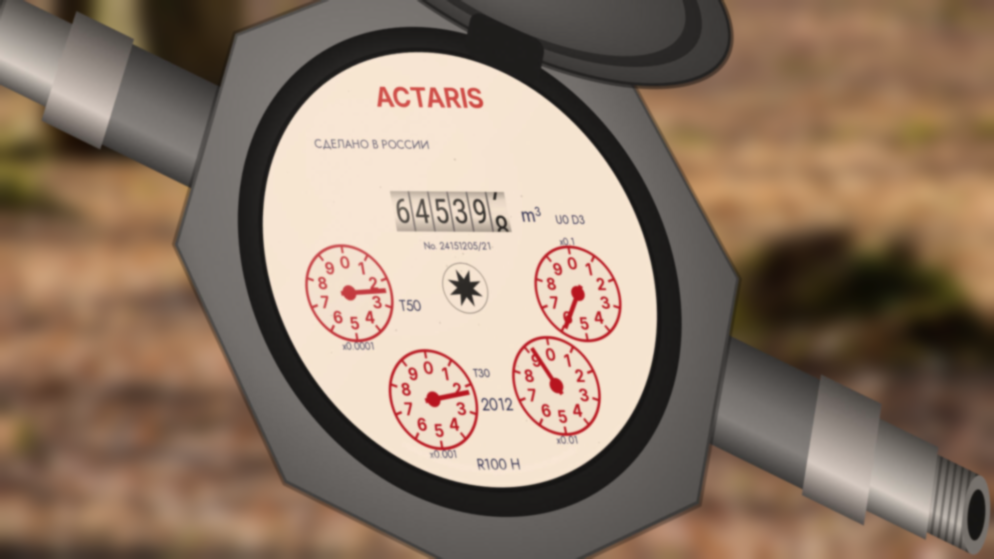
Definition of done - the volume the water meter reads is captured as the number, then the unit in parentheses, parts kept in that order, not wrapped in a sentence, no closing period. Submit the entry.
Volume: 645397.5922 (m³)
